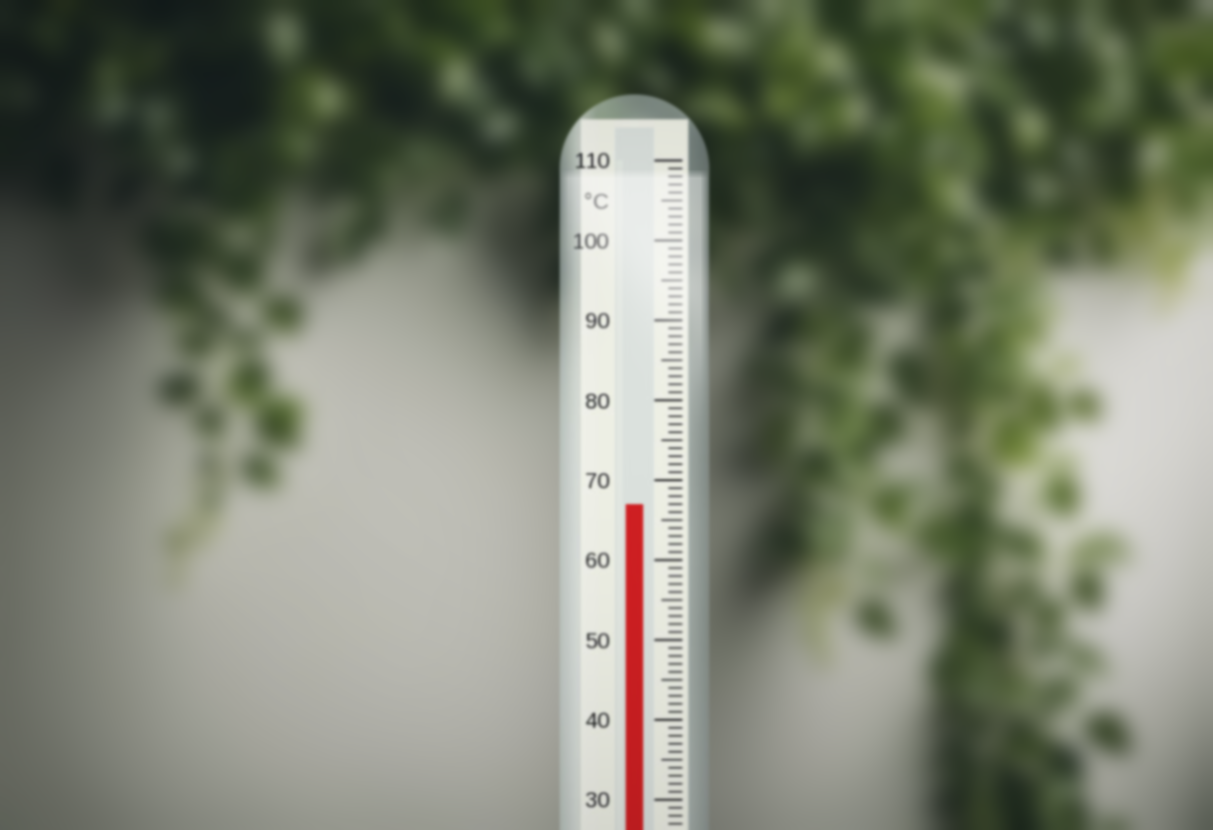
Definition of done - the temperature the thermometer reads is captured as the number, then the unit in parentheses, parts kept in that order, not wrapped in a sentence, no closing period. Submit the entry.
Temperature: 67 (°C)
